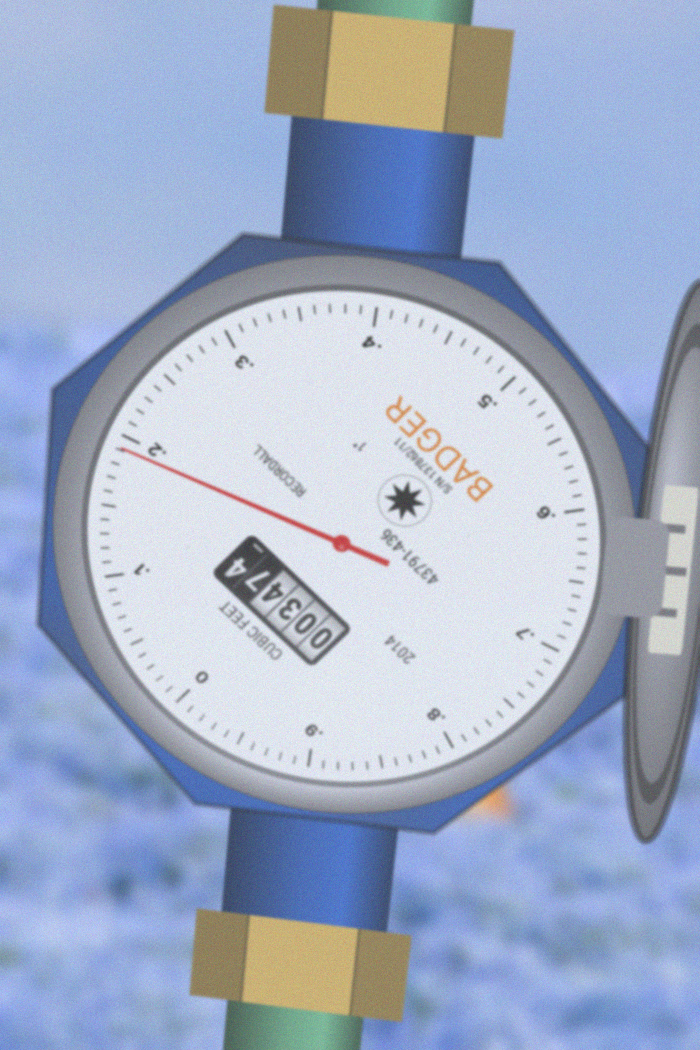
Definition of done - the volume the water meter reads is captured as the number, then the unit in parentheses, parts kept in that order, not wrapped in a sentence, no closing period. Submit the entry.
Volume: 3474.19 (ft³)
